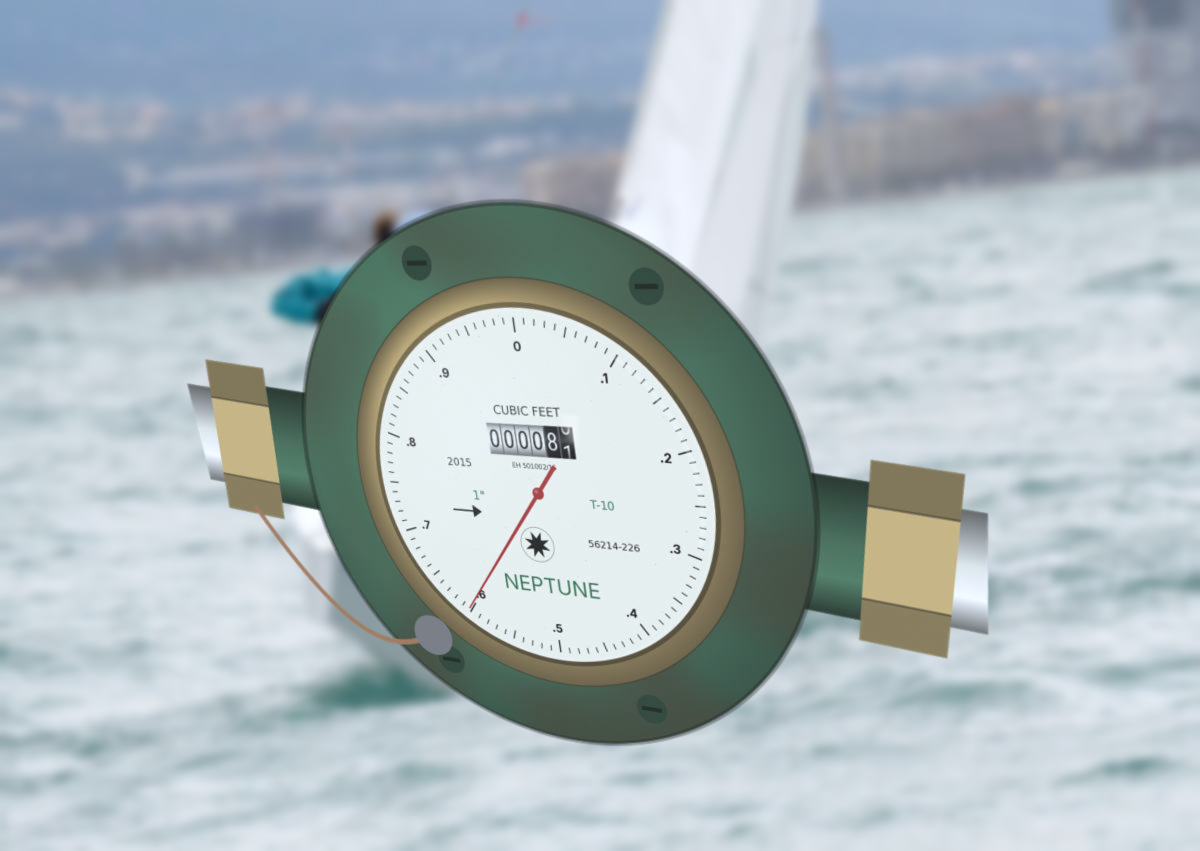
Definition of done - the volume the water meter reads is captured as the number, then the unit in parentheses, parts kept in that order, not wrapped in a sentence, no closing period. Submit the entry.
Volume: 80.60 (ft³)
